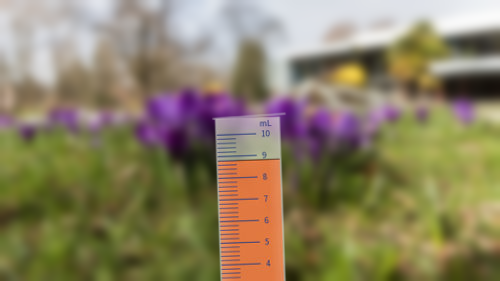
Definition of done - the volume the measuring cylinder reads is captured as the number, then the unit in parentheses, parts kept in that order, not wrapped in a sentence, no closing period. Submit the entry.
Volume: 8.8 (mL)
